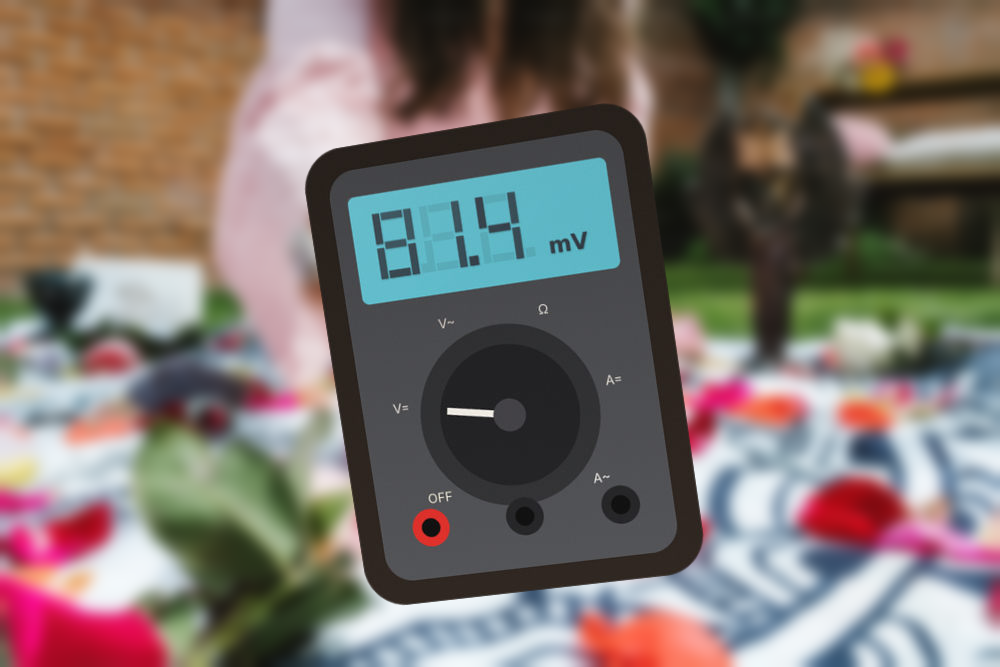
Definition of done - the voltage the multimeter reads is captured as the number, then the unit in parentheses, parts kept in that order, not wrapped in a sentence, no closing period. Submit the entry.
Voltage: 81.4 (mV)
